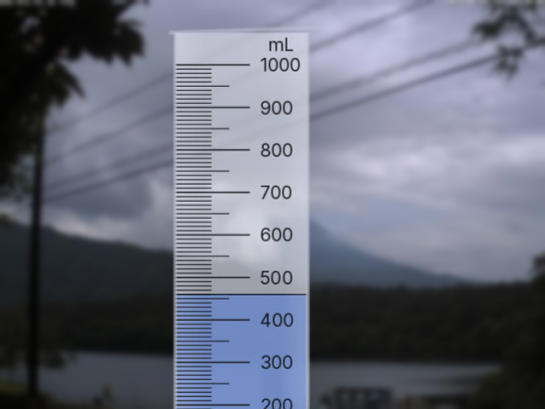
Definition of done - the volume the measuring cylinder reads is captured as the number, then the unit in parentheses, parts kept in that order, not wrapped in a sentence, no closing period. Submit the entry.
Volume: 460 (mL)
